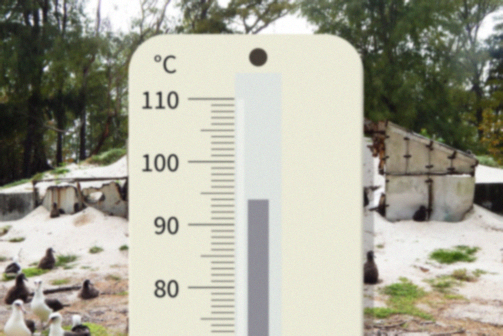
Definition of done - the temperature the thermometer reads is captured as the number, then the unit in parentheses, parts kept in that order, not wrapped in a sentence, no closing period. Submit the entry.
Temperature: 94 (°C)
